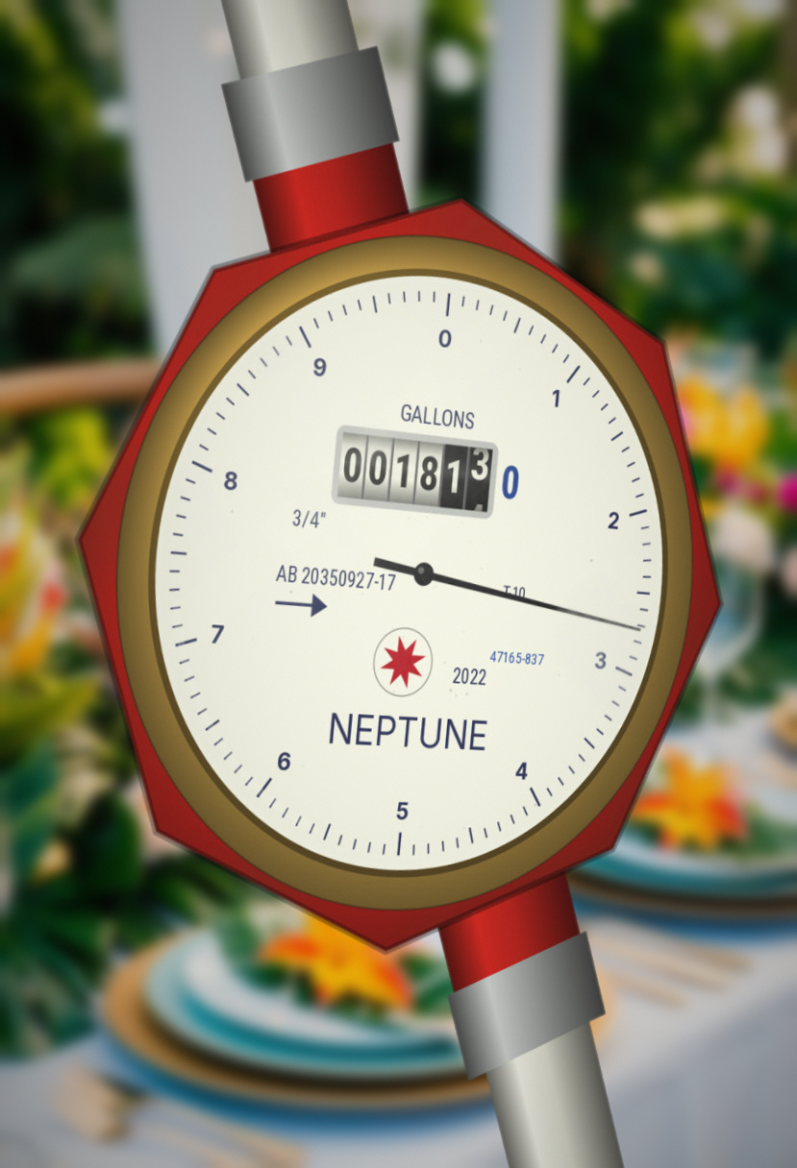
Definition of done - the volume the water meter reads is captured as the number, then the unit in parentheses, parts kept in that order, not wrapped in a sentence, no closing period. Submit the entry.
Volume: 18132.7 (gal)
